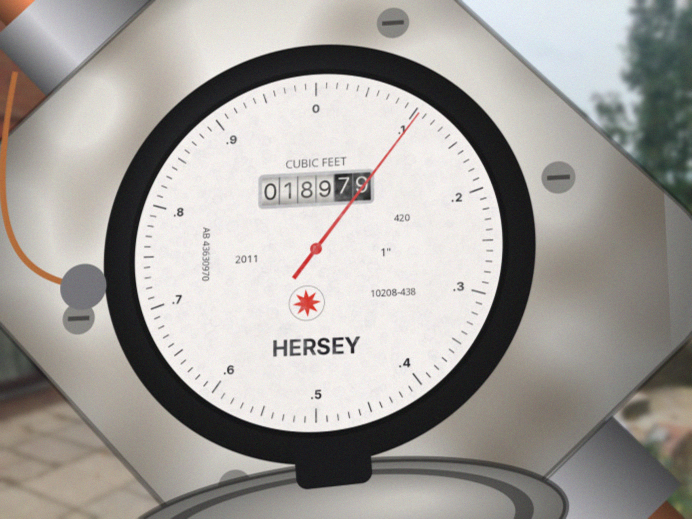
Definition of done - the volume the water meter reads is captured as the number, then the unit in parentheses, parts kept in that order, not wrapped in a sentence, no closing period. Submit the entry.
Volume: 18979.10 (ft³)
